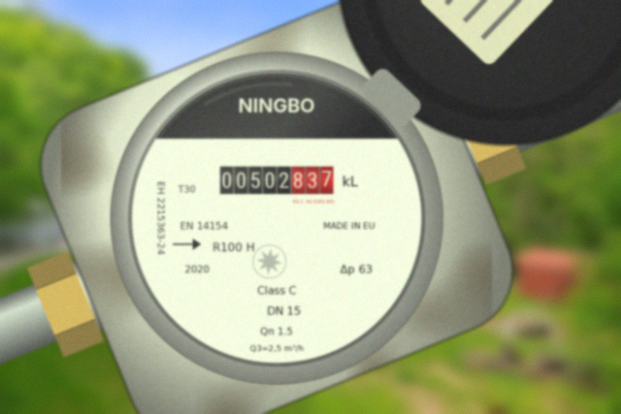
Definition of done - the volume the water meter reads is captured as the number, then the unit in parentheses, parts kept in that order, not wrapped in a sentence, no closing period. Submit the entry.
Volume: 502.837 (kL)
